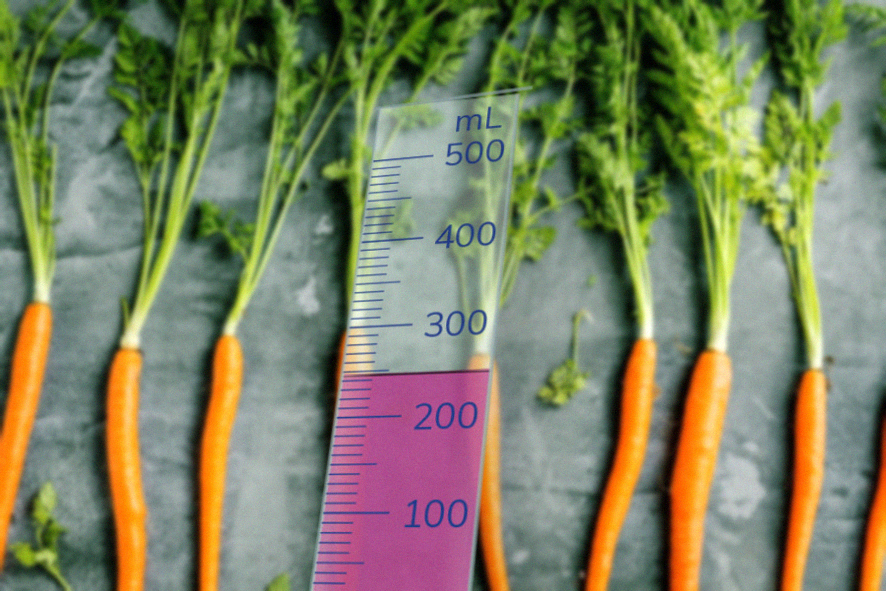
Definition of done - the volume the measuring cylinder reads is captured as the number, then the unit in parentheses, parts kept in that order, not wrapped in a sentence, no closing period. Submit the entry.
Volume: 245 (mL)
